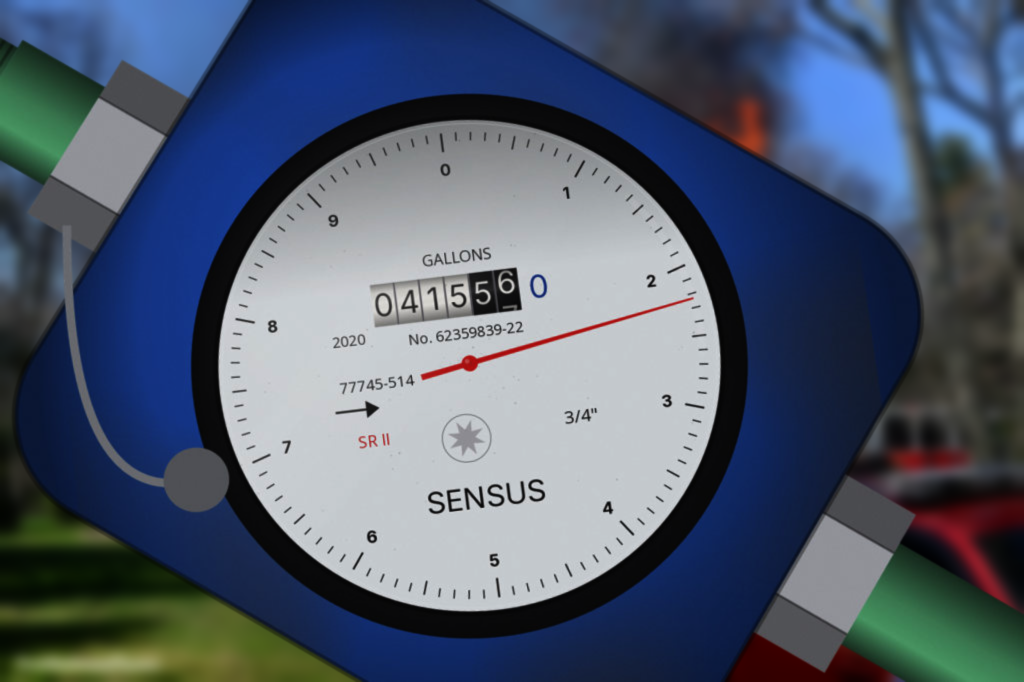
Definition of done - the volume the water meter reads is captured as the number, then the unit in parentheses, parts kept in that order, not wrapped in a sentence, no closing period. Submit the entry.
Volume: 415562.2 (gal)
